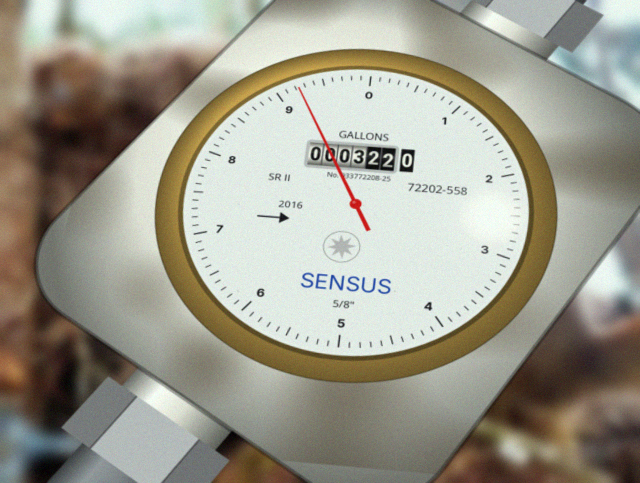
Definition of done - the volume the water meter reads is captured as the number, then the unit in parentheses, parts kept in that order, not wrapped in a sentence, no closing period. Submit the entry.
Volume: 3219.2 (gal)
